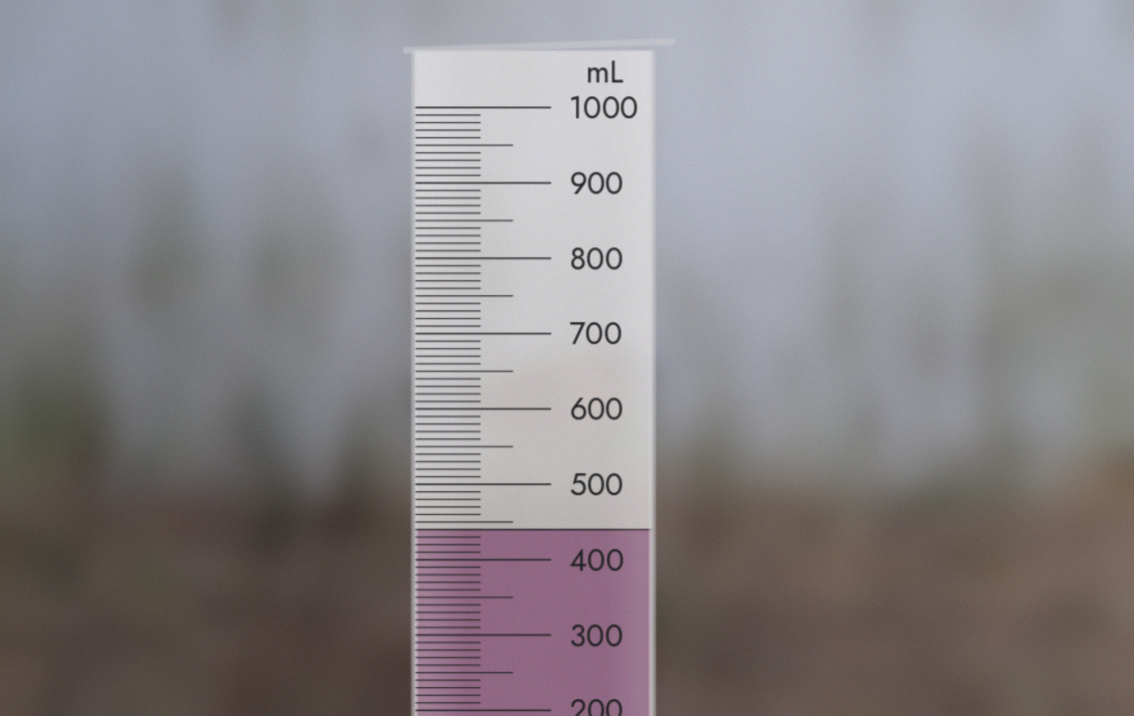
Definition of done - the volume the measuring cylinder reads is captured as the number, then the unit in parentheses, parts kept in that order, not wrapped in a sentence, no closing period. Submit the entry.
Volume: 440 (mL)
